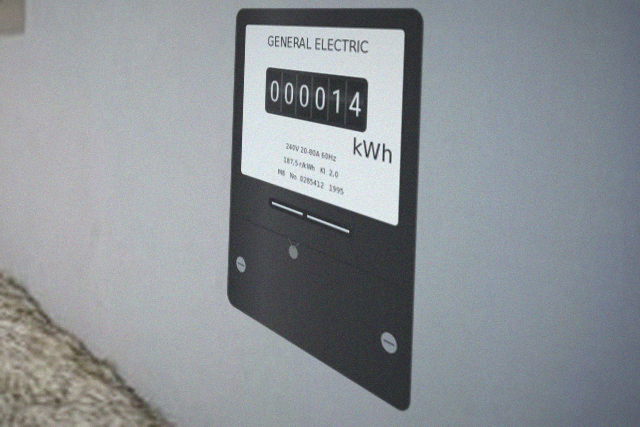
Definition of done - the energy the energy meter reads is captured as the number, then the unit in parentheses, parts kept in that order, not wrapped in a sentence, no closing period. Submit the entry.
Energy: 14 (kWh)
